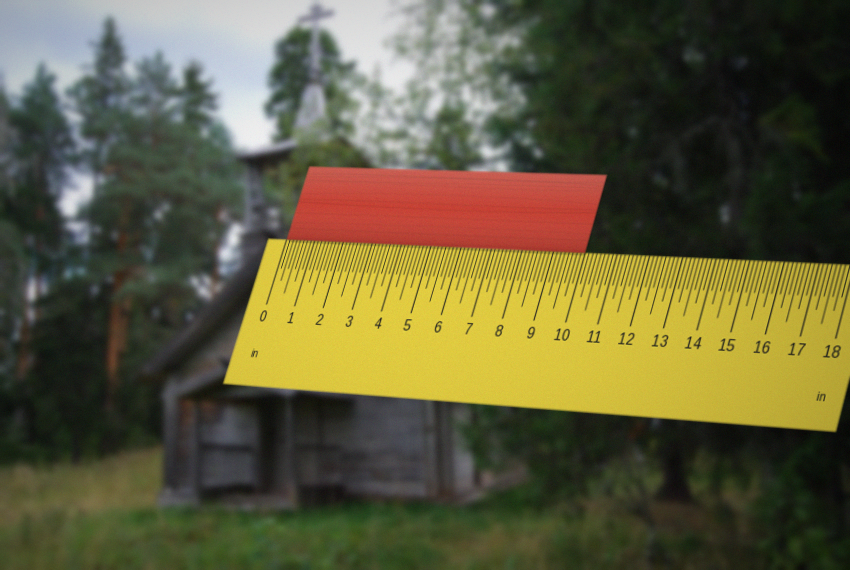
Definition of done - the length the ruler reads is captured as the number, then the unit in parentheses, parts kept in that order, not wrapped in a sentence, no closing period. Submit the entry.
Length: 10 (in)
